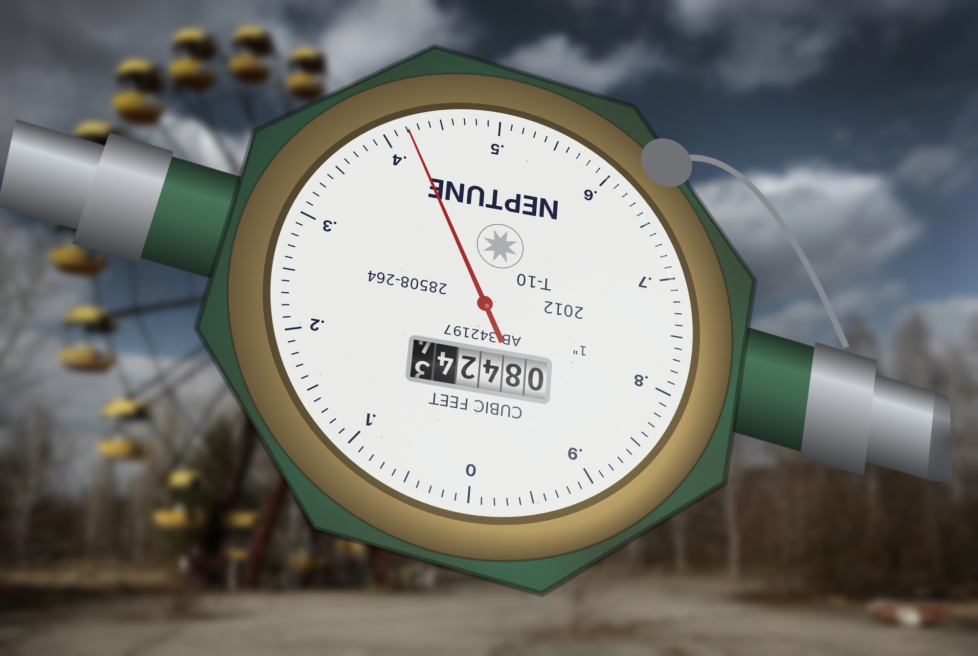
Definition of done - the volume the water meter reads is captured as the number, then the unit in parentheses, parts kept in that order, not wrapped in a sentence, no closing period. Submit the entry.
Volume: 84243.42 (ft³)
